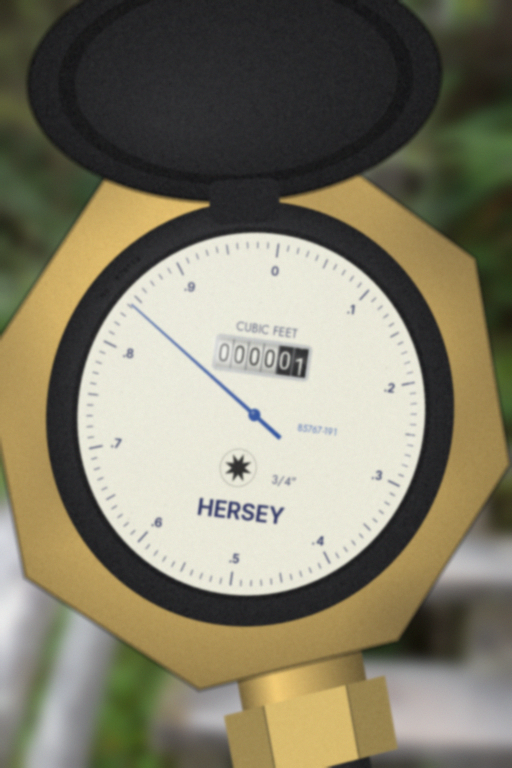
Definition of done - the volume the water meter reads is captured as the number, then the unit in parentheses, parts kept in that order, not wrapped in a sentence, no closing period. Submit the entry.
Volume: 0.84 (ft³)
